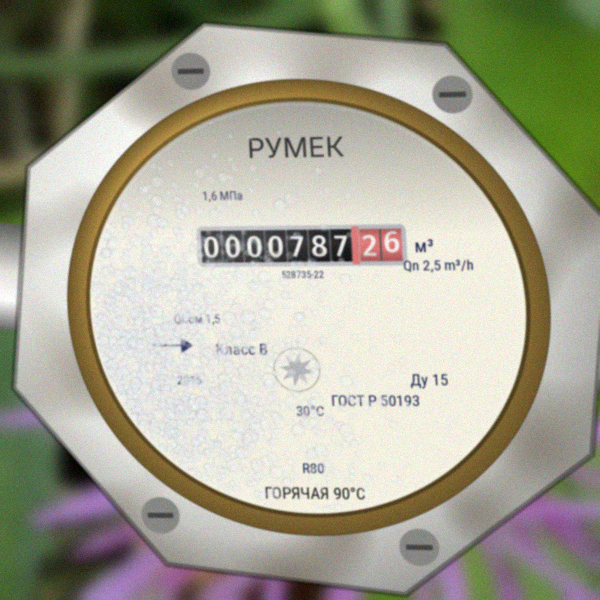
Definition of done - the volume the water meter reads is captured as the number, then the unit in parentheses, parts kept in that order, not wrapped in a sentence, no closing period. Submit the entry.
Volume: 787.26 (m³)
